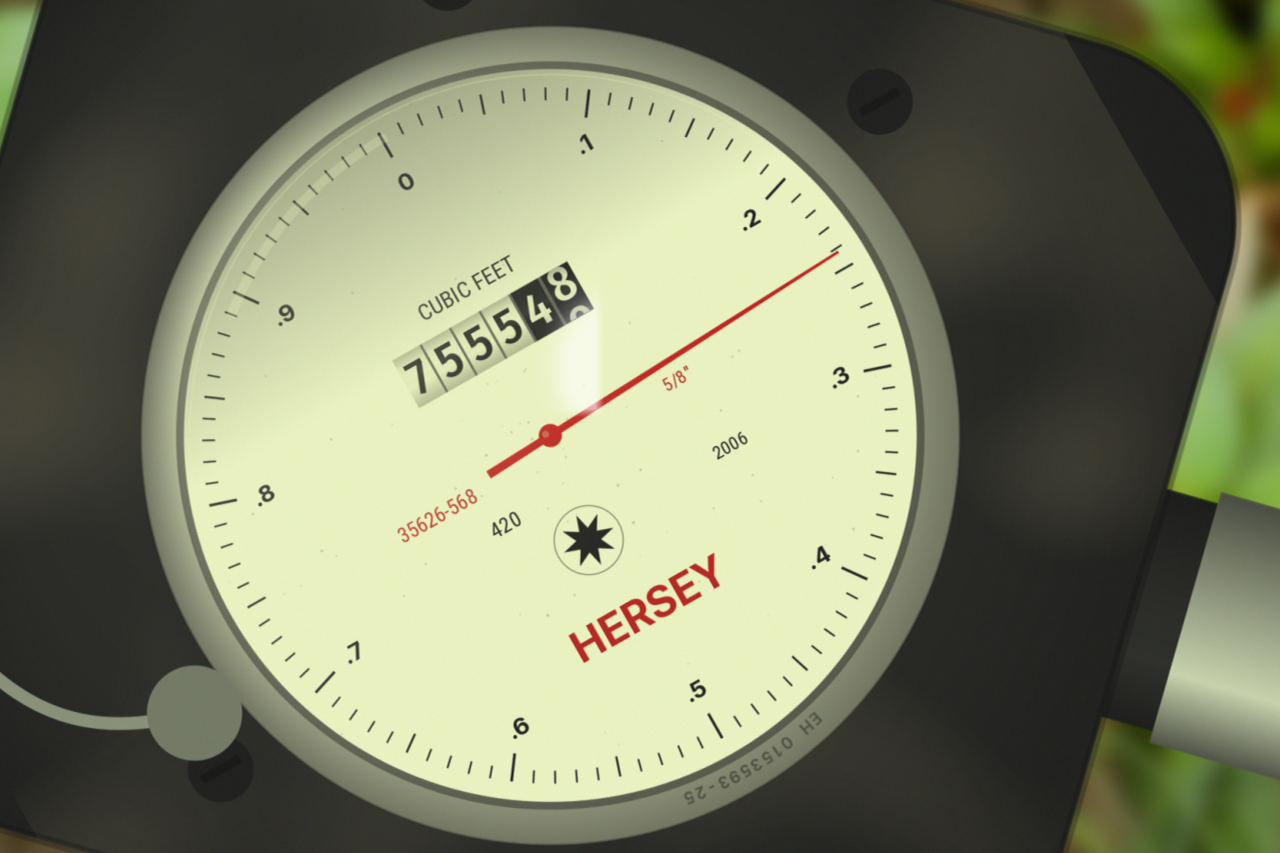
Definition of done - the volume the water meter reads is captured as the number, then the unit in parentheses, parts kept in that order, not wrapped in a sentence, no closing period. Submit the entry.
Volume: 755548.24 (ft³)
